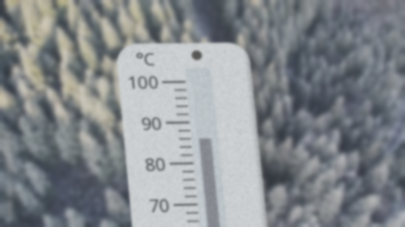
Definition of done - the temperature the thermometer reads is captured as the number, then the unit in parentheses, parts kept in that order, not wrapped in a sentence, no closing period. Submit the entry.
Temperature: 86 (°C)
